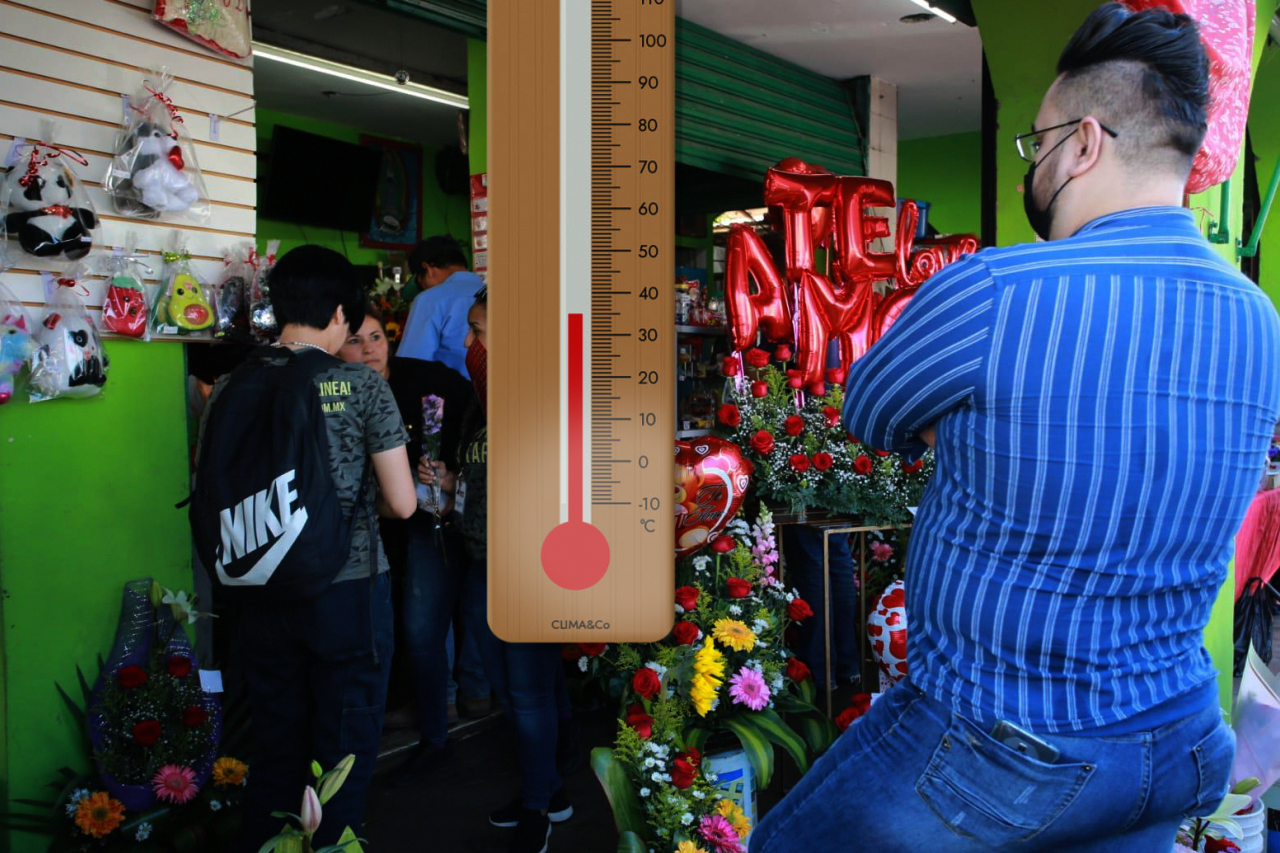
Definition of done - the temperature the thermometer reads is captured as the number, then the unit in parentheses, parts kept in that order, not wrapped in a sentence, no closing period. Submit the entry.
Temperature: 35 (°C)
